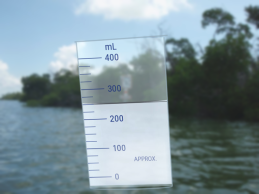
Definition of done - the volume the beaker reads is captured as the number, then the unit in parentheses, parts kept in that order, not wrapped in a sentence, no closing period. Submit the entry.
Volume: 250 (mL)
